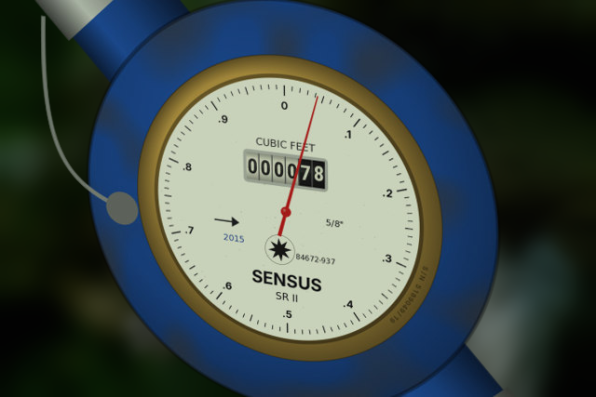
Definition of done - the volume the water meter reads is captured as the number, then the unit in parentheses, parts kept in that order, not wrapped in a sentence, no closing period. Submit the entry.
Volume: 78.04 (ft³)
